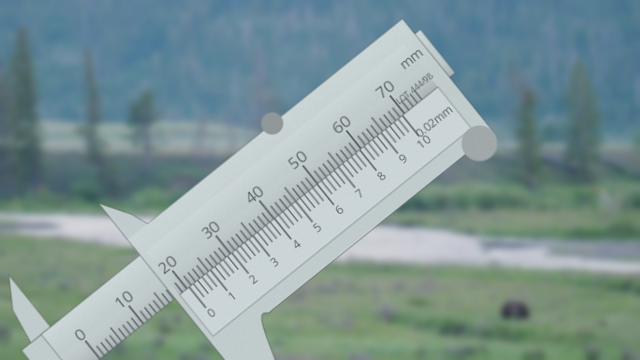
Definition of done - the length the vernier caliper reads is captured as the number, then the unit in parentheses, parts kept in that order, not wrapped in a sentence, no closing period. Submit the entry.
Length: 20.5 (mm)
